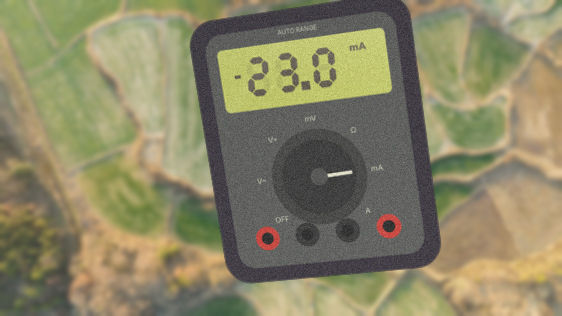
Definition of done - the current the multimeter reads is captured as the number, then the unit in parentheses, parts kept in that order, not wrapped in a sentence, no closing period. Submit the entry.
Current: -23.0 (mA)
